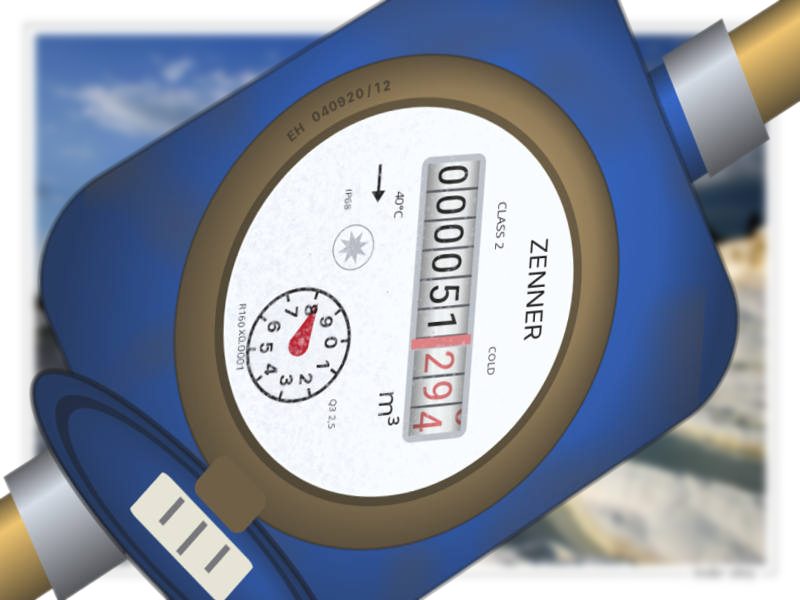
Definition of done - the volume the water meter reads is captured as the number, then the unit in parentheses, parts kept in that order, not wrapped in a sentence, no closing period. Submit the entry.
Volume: 51.2938 (m³)
